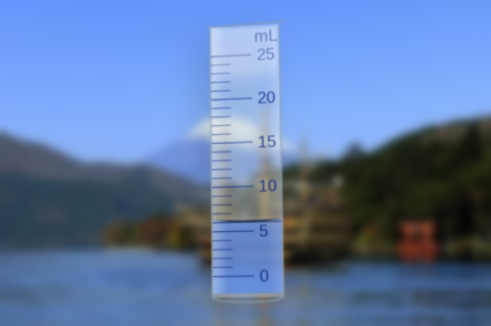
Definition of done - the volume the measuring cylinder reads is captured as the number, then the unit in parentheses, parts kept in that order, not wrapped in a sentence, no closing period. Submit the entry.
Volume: 6 (mL)
